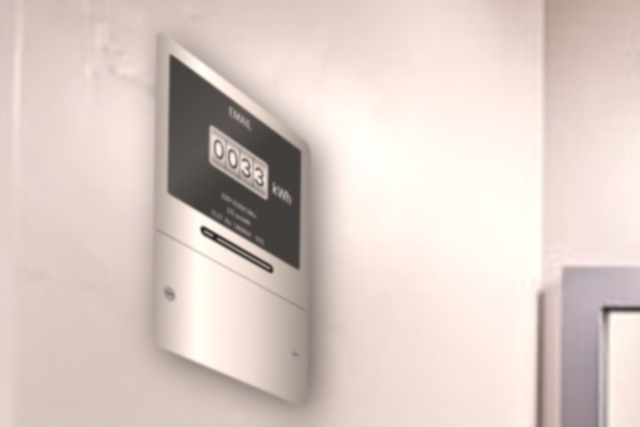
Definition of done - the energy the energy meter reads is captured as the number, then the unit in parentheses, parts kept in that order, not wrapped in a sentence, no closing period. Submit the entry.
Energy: 33 (kWh)
